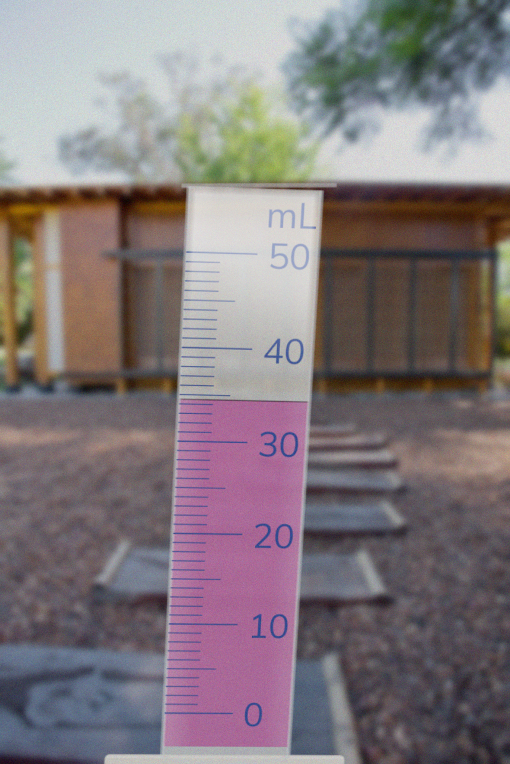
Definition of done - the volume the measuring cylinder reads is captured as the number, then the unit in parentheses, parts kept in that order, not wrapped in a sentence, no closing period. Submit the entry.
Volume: 34.5 (mL)
